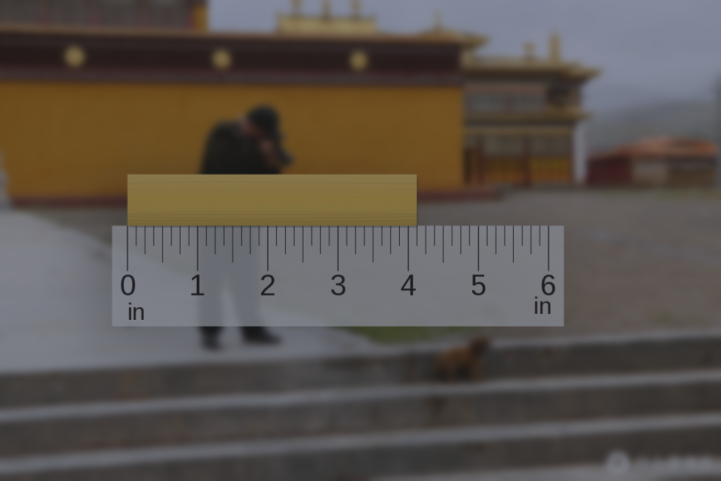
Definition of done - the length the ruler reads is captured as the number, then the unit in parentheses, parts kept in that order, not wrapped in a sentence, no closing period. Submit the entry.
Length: 4.125 (in)
